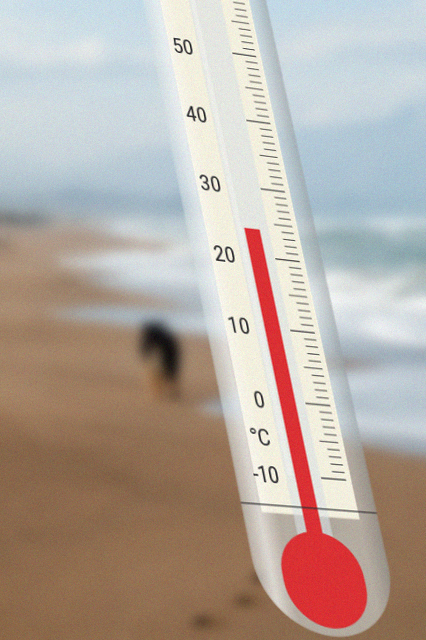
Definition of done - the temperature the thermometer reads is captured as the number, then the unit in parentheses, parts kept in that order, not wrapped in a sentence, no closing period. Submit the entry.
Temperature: 24 (°C)
